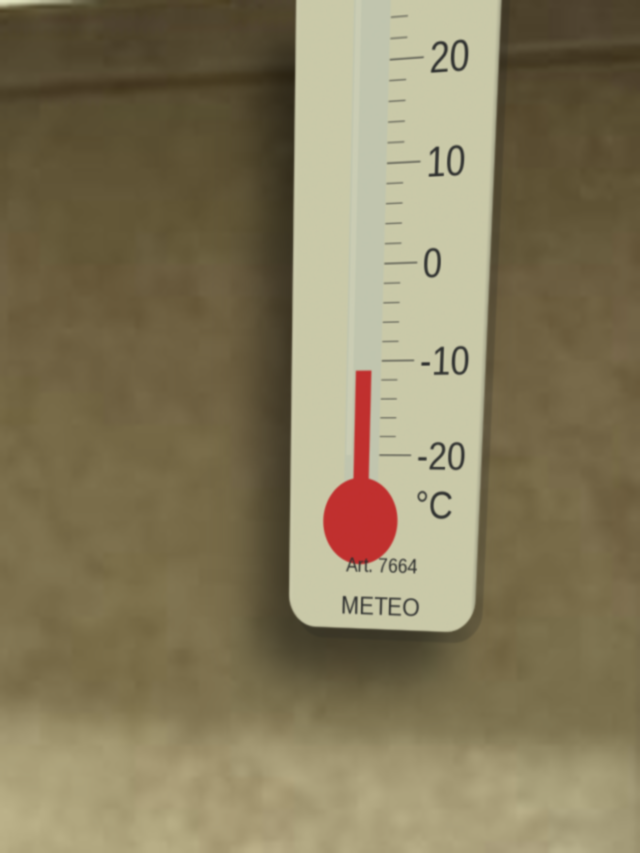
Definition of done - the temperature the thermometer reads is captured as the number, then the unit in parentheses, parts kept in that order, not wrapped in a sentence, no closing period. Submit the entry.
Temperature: -11 (°C)
